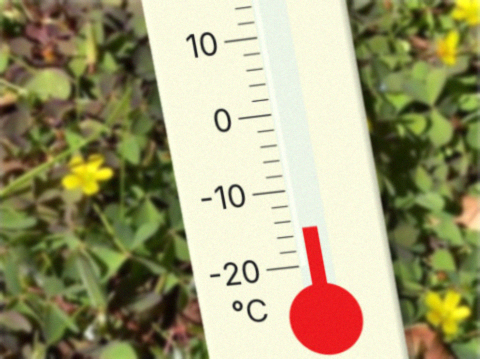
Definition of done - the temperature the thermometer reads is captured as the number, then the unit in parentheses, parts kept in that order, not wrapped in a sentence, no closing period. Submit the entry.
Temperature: -15 (°C)
